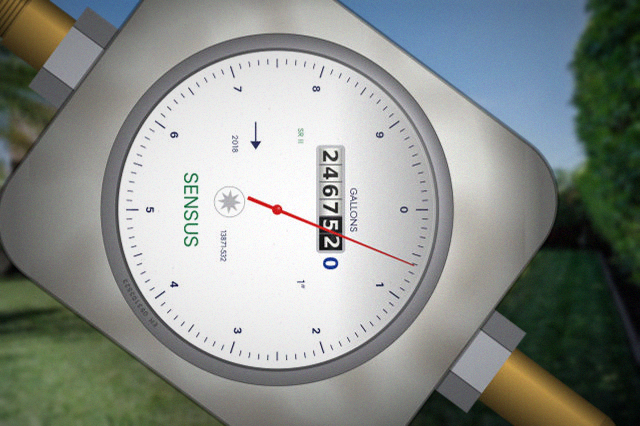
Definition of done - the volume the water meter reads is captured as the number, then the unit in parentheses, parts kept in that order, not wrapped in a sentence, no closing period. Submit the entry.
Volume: 2467520.6 (gal)
